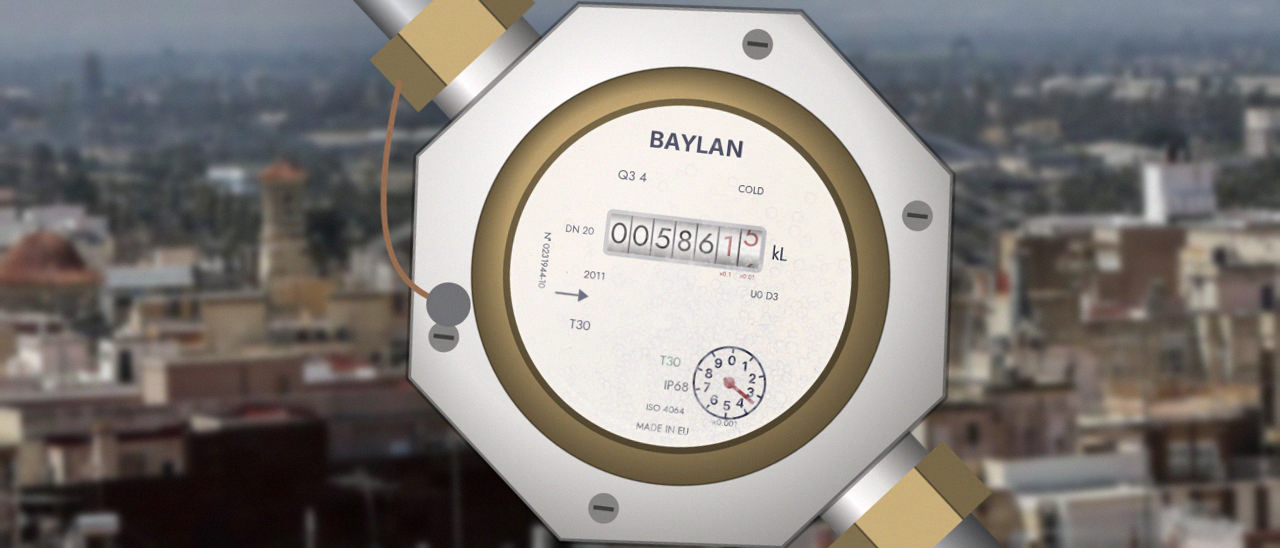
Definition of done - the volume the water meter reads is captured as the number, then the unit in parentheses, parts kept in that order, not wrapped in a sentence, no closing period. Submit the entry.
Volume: 586.153 (kL)
